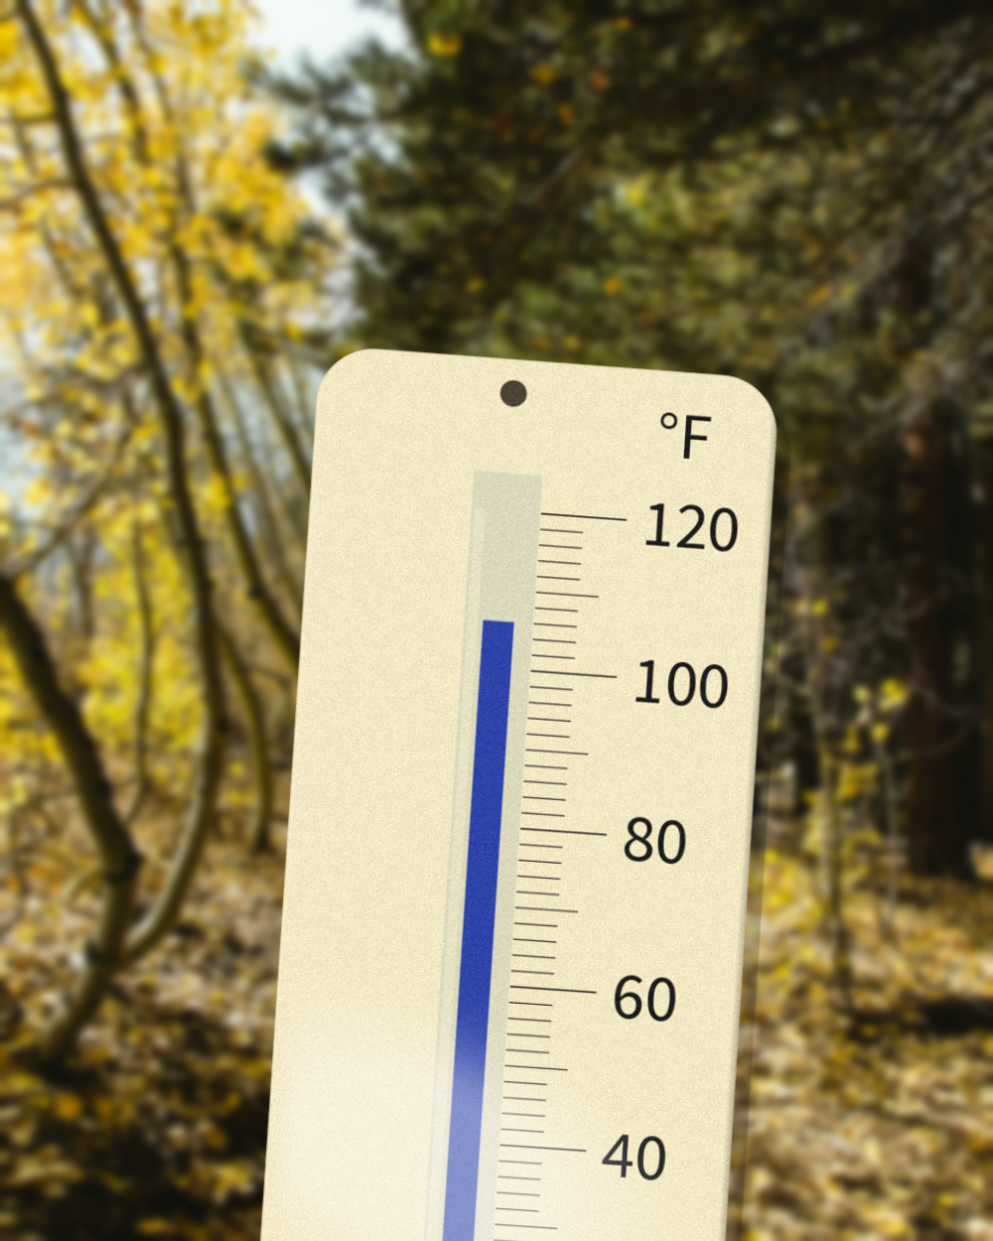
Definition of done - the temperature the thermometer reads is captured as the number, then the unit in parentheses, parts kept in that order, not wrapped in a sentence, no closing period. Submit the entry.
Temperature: 106 (°F)
